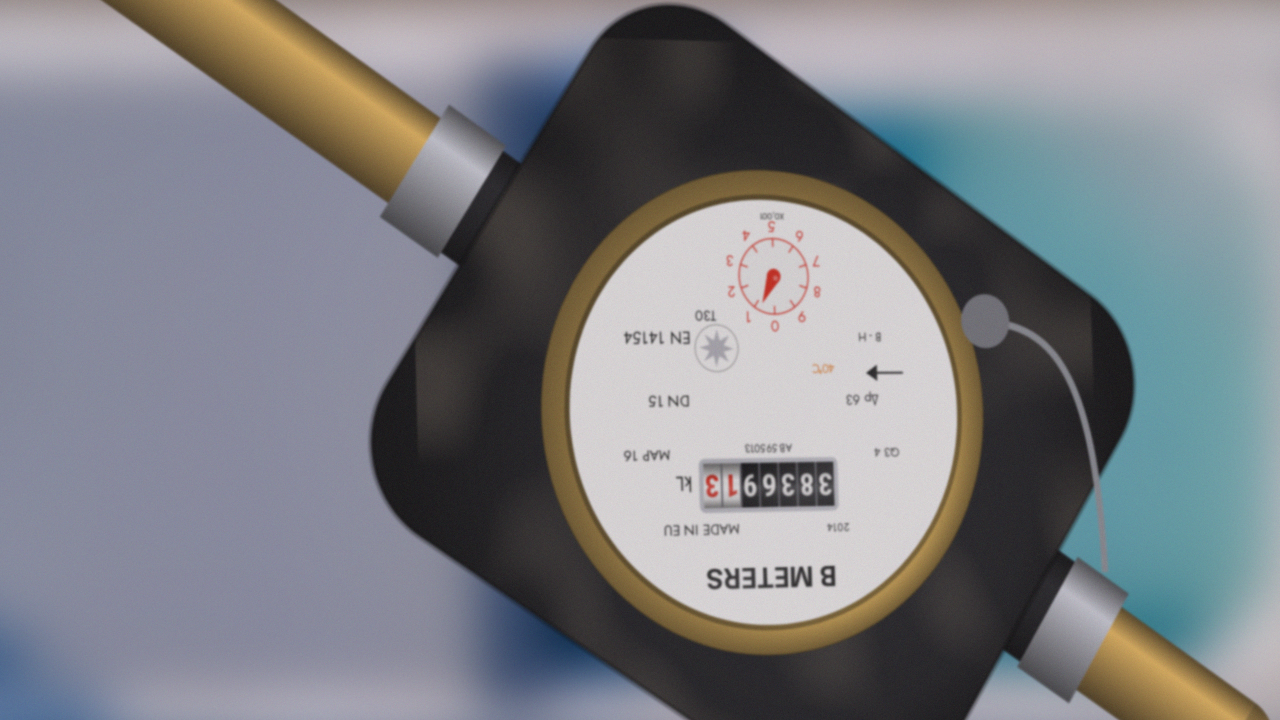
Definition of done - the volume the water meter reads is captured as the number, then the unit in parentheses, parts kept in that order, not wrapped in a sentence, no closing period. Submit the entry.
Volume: 38369.130 (kL)
